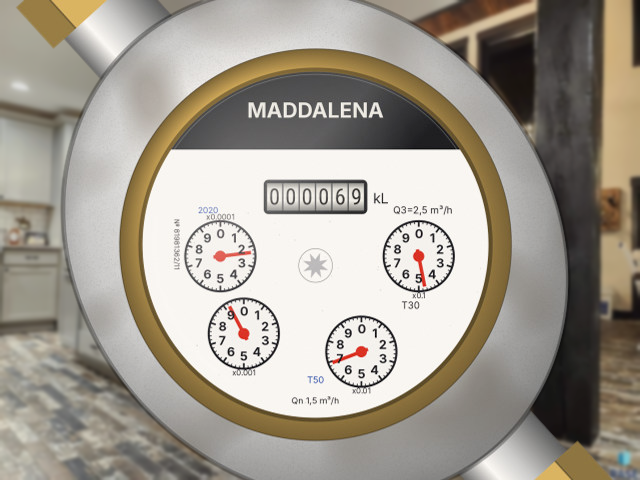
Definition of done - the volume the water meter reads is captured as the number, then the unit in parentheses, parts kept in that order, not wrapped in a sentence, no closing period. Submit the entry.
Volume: 69.4692 (kL)
